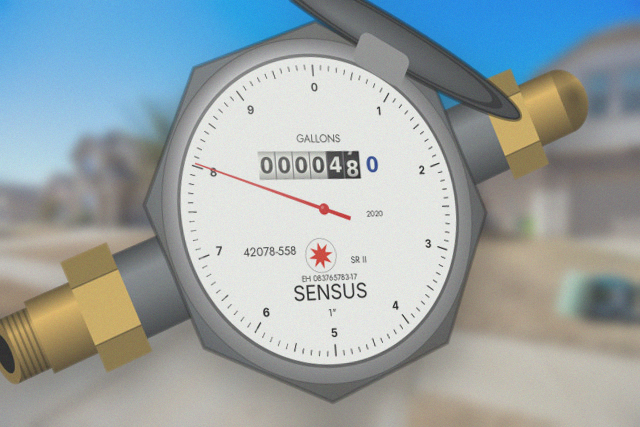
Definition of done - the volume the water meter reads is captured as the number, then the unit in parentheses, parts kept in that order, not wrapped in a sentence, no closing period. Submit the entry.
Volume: 478.0 (gal)
